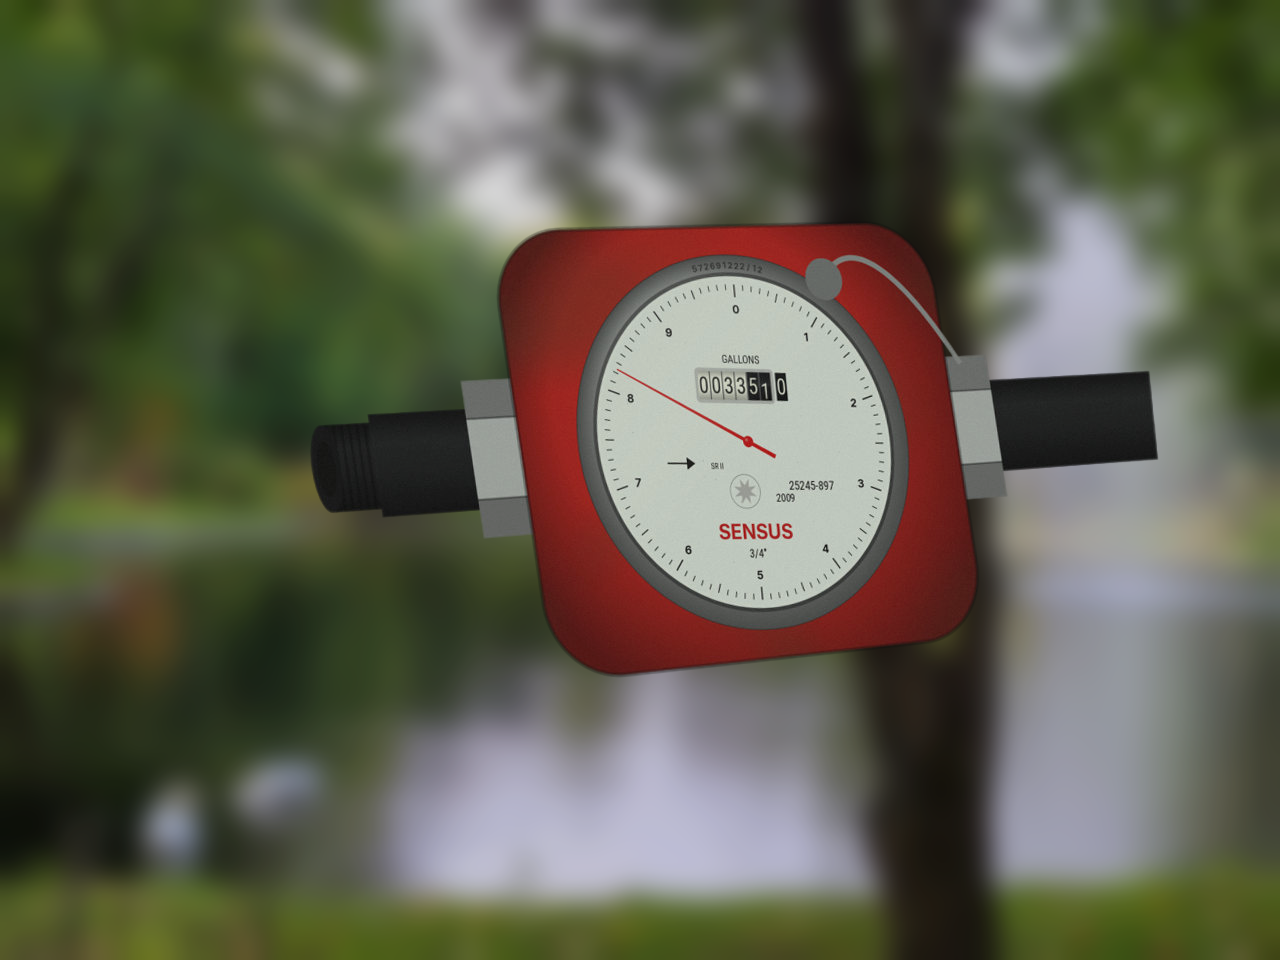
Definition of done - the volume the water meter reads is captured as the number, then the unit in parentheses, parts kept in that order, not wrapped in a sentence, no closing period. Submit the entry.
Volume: 33508.2 (gal)
